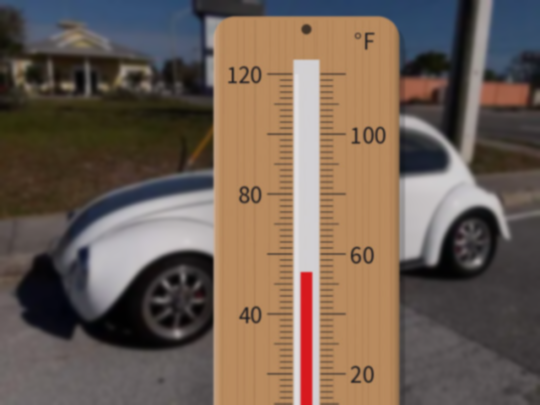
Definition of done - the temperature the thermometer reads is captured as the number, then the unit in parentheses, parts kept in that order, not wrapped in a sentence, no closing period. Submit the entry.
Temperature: 54 (°F)
